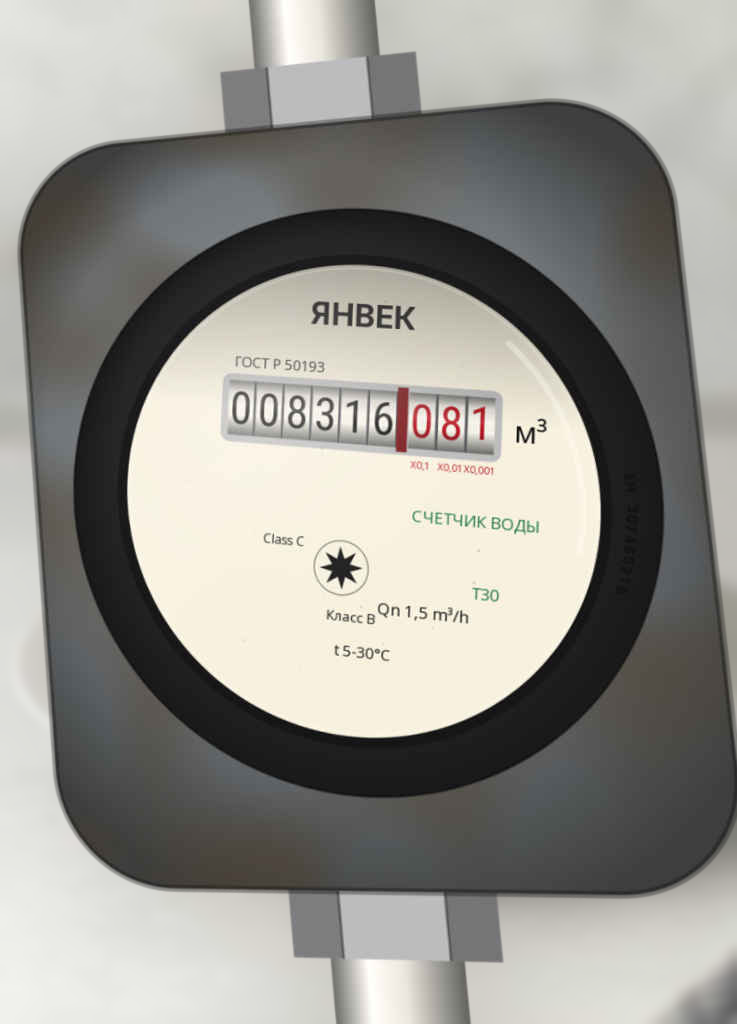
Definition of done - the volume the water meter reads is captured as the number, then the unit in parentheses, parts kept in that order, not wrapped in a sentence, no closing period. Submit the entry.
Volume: 8316.081 (m³)
